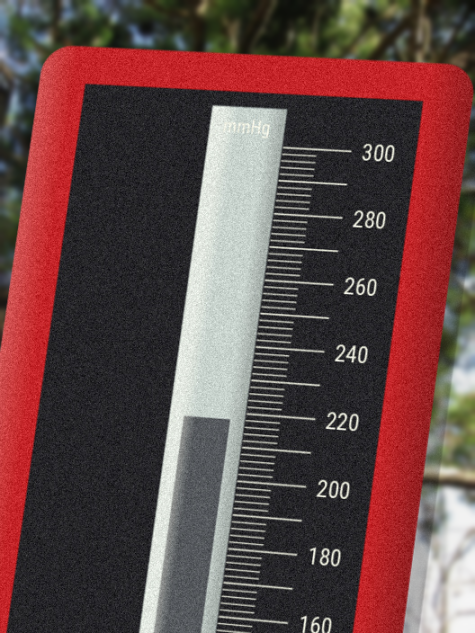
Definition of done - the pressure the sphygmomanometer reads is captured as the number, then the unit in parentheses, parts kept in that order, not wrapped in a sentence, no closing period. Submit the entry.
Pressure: 218 (mmHg)
